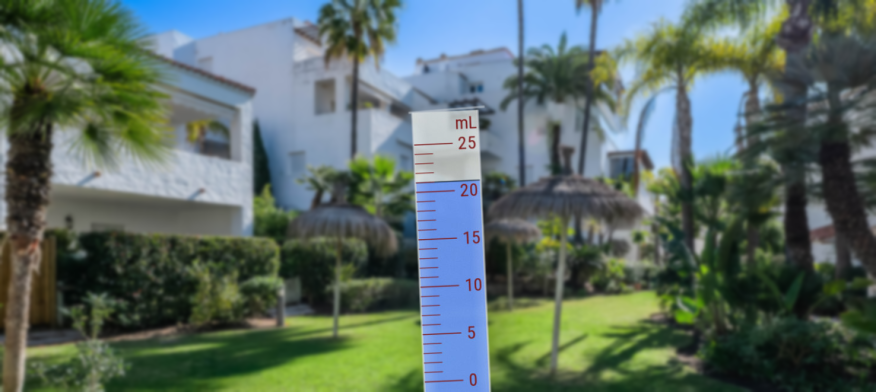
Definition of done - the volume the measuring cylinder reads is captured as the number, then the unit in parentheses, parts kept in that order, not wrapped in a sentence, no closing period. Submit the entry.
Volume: 21 (mL)
